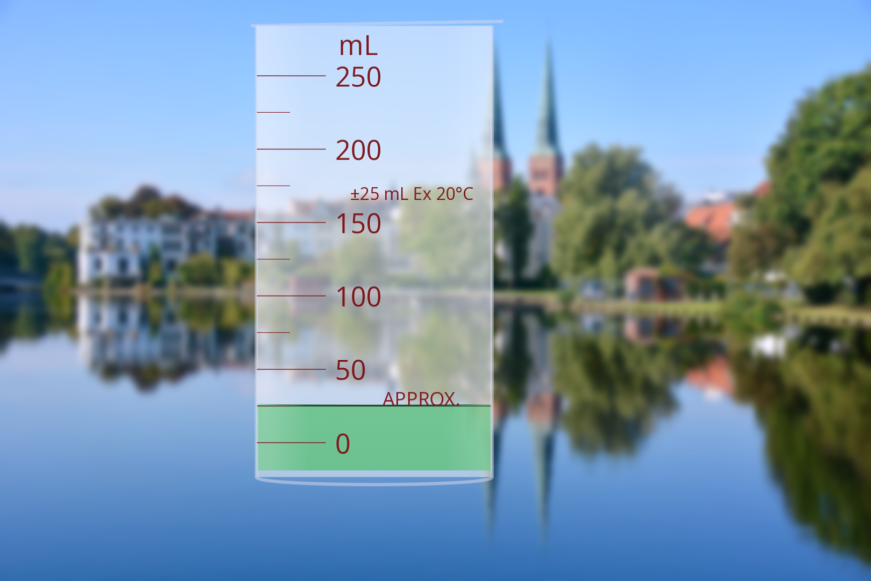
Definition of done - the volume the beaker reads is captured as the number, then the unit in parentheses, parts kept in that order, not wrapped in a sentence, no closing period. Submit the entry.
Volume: 25 (mL)
